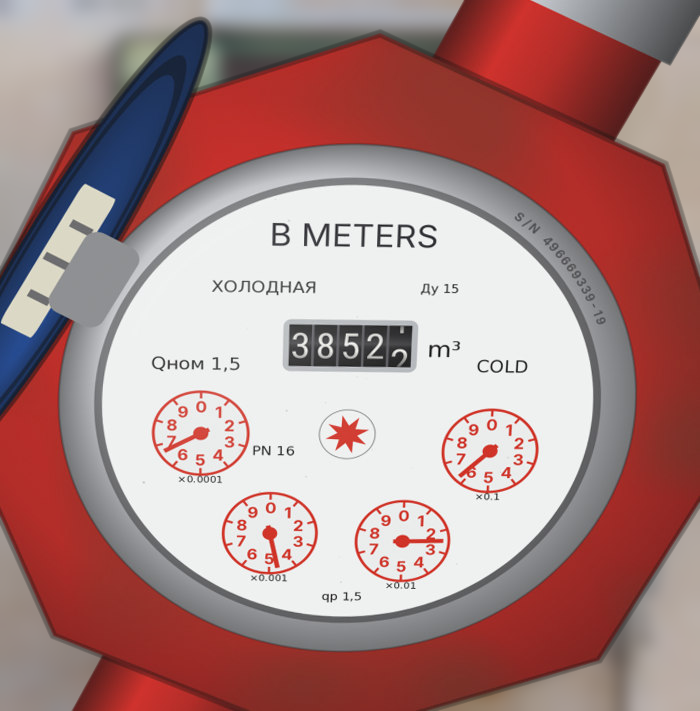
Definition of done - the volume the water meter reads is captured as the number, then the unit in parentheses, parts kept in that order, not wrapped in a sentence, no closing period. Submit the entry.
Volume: 38521.6246 (m³)
